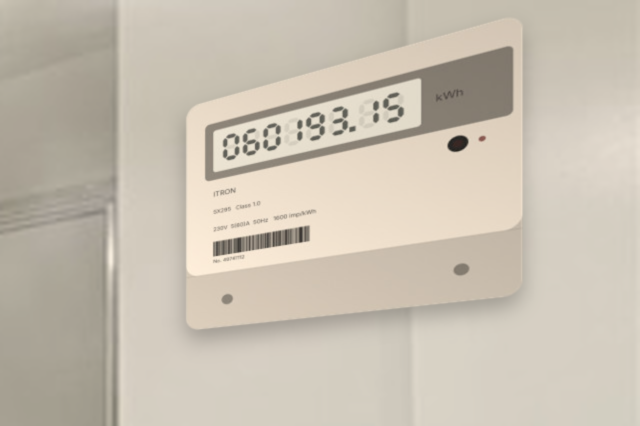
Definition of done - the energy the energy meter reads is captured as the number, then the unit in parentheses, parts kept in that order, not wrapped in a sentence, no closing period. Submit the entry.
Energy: 60193.15 (kWh)
